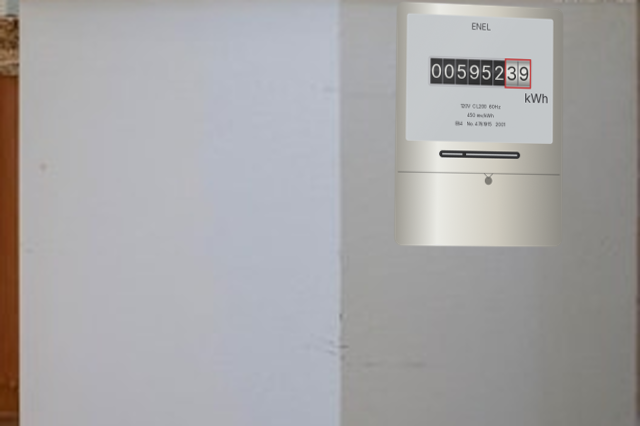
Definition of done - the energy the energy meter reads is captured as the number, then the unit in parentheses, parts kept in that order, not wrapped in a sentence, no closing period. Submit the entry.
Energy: 5952.39 (kWh)
